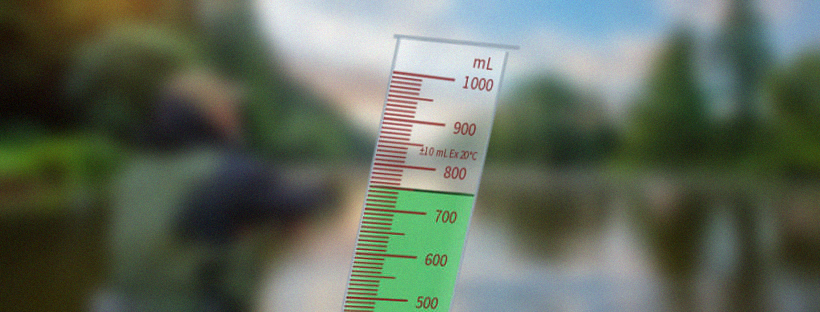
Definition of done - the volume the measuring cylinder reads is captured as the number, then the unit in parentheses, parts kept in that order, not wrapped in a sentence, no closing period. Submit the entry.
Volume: 750 (mL)
